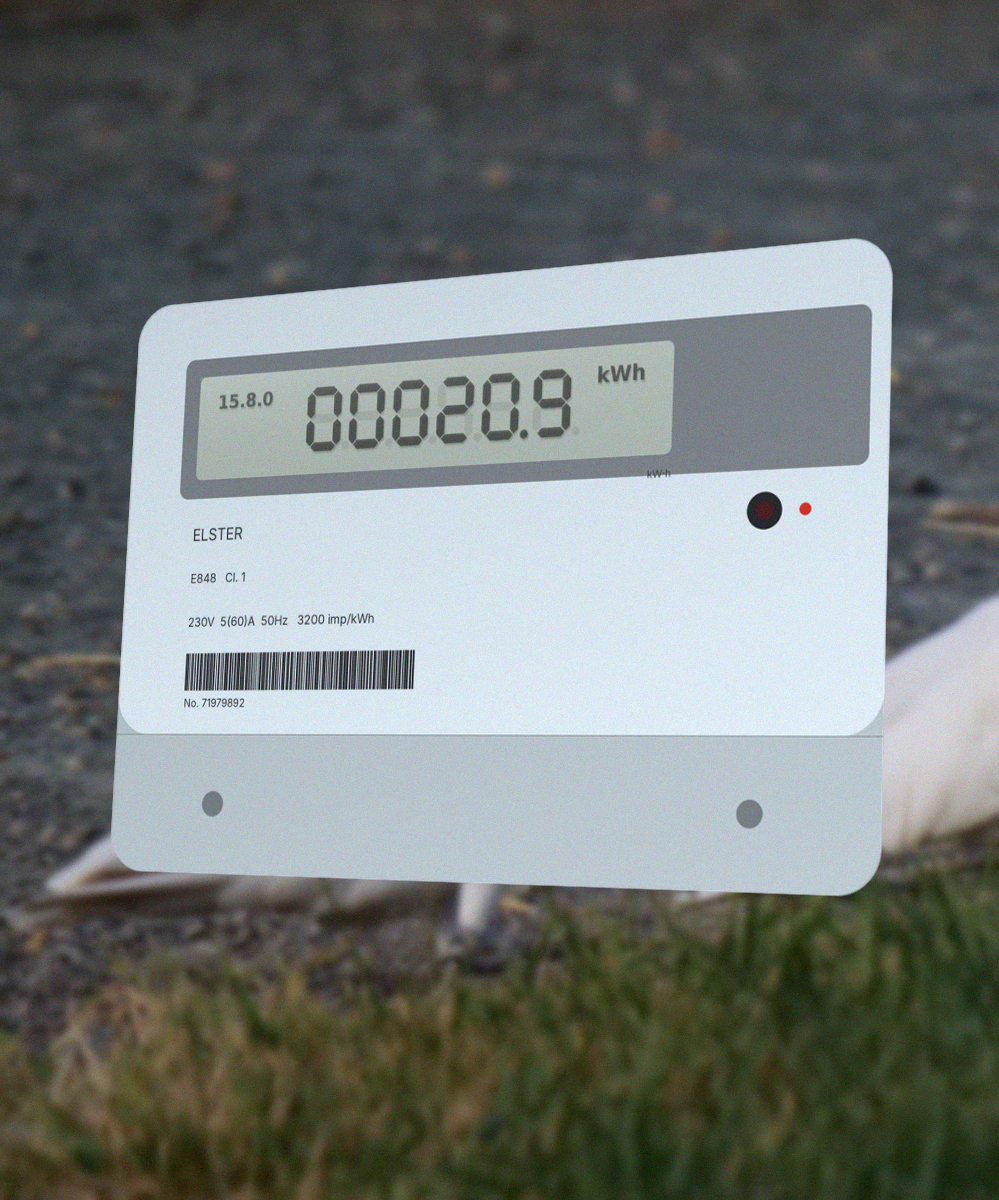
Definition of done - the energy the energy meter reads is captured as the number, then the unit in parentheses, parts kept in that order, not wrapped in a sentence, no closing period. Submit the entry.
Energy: 20.9 (kWh)
